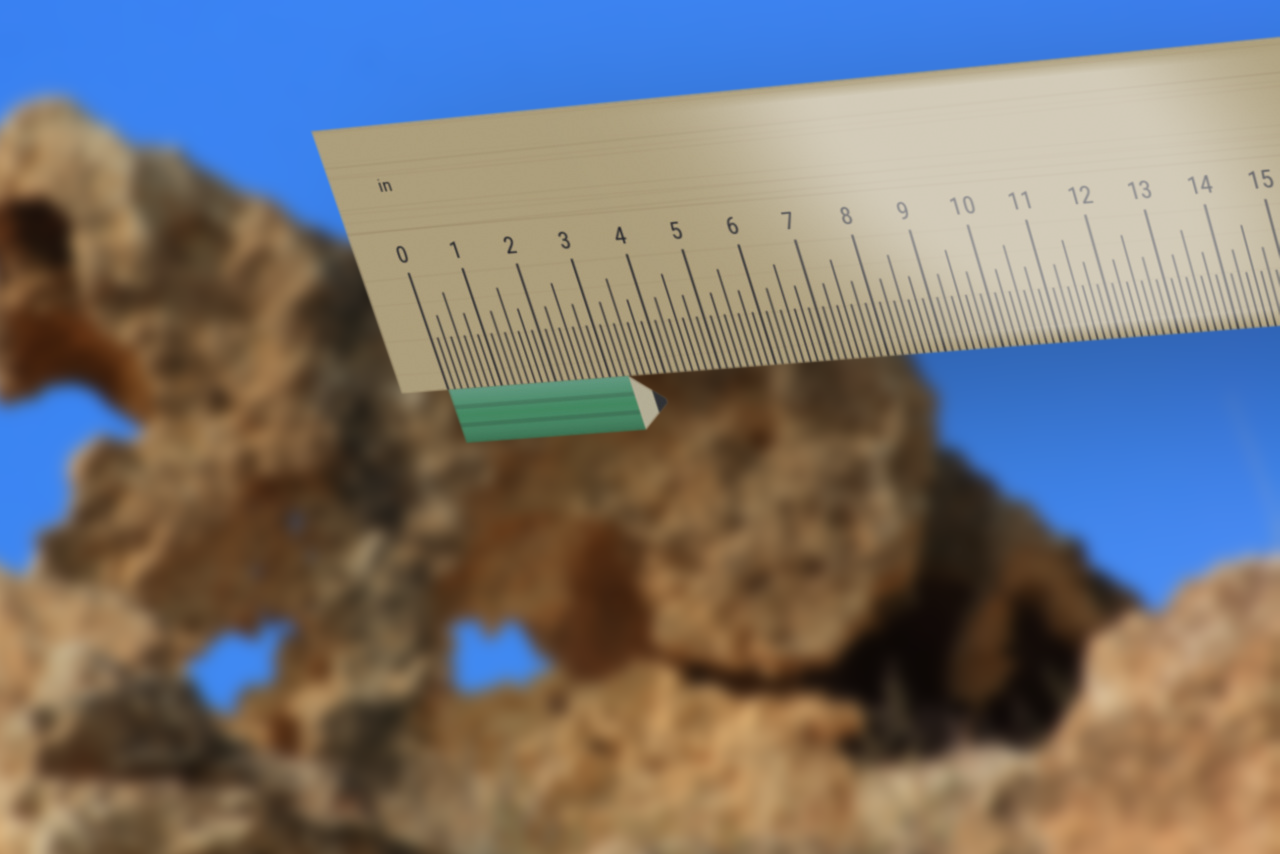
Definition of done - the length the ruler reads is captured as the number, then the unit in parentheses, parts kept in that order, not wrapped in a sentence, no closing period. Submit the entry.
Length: 3.875 (in)
